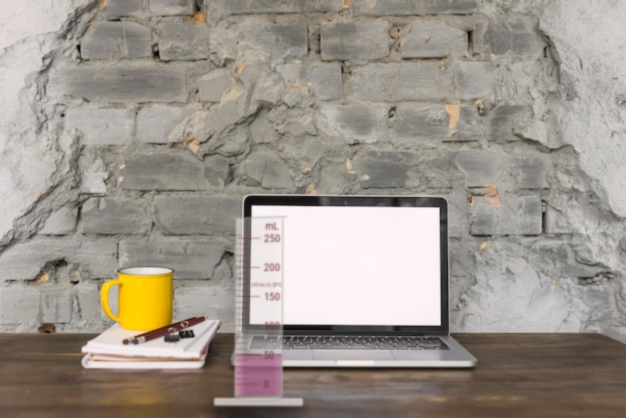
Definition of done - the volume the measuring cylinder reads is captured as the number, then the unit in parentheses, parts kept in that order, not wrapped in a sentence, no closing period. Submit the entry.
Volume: 50 (mL)
